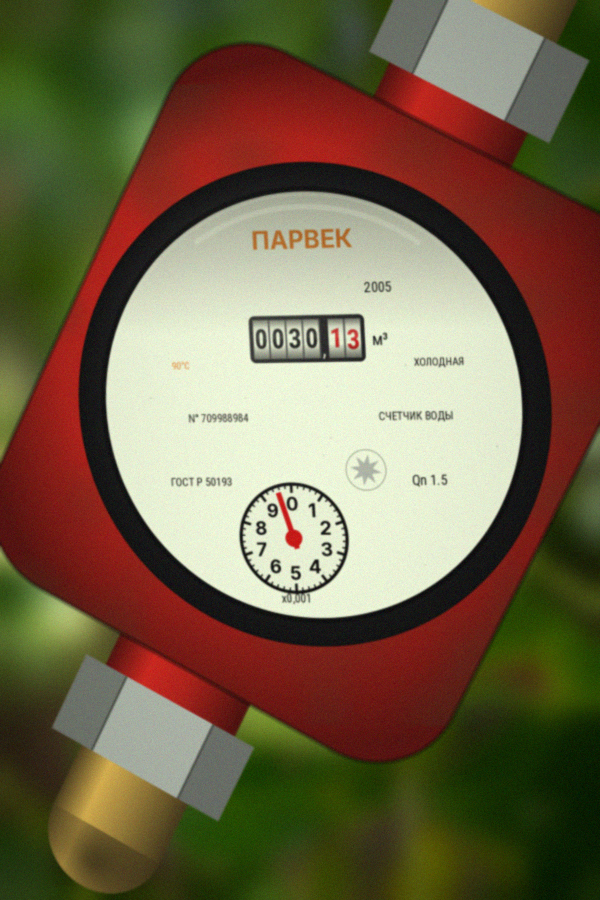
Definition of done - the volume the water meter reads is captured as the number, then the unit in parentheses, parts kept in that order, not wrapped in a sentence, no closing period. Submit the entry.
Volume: 30.129 (m³)
